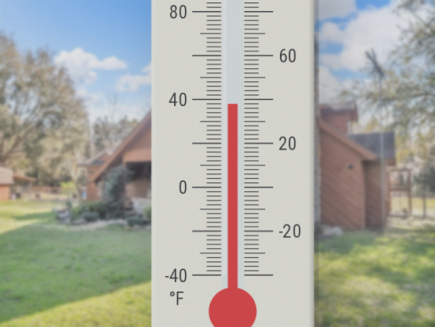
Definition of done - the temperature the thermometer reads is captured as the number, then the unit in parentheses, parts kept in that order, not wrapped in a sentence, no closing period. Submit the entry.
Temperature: 38 (°F)
